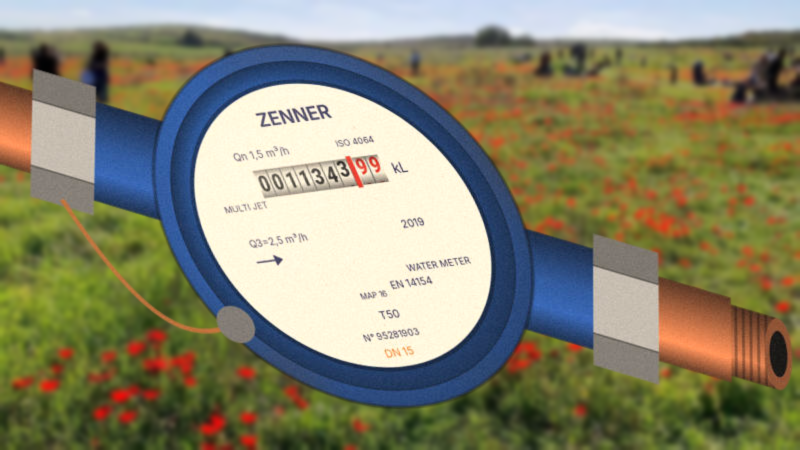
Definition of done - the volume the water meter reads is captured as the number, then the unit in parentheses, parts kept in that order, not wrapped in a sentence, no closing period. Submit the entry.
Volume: 11343.99 (kL)
